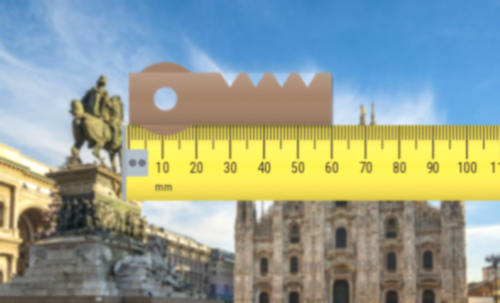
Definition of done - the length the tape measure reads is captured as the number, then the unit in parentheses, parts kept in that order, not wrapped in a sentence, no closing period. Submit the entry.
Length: 60 (mm)
